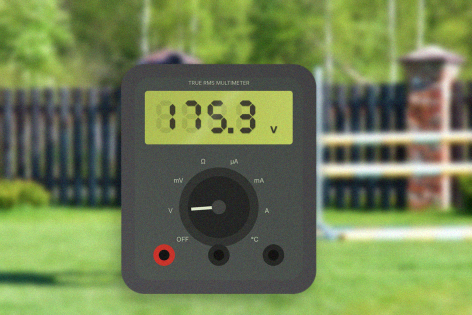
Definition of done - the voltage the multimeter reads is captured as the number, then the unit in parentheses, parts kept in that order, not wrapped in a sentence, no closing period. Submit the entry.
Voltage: 175.3 (V)
